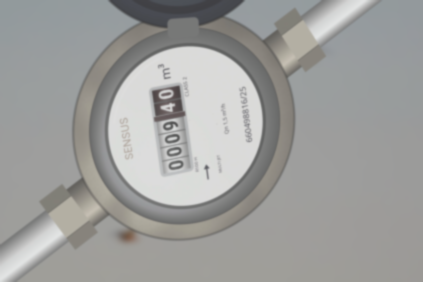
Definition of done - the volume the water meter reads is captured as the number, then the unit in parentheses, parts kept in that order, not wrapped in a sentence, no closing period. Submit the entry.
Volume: 9.40 (m³)
